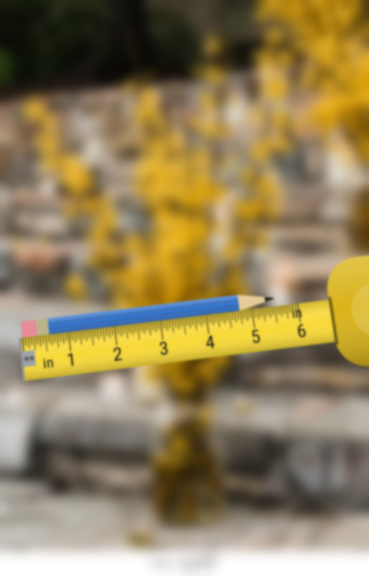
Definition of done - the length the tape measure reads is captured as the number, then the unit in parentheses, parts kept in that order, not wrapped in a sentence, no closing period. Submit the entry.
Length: 5.5 (in)
